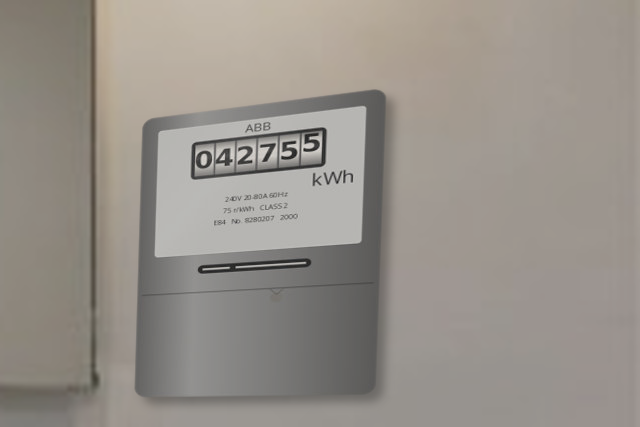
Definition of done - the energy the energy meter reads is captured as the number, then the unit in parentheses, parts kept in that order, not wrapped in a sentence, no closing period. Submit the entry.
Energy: 42755 (kWh)
